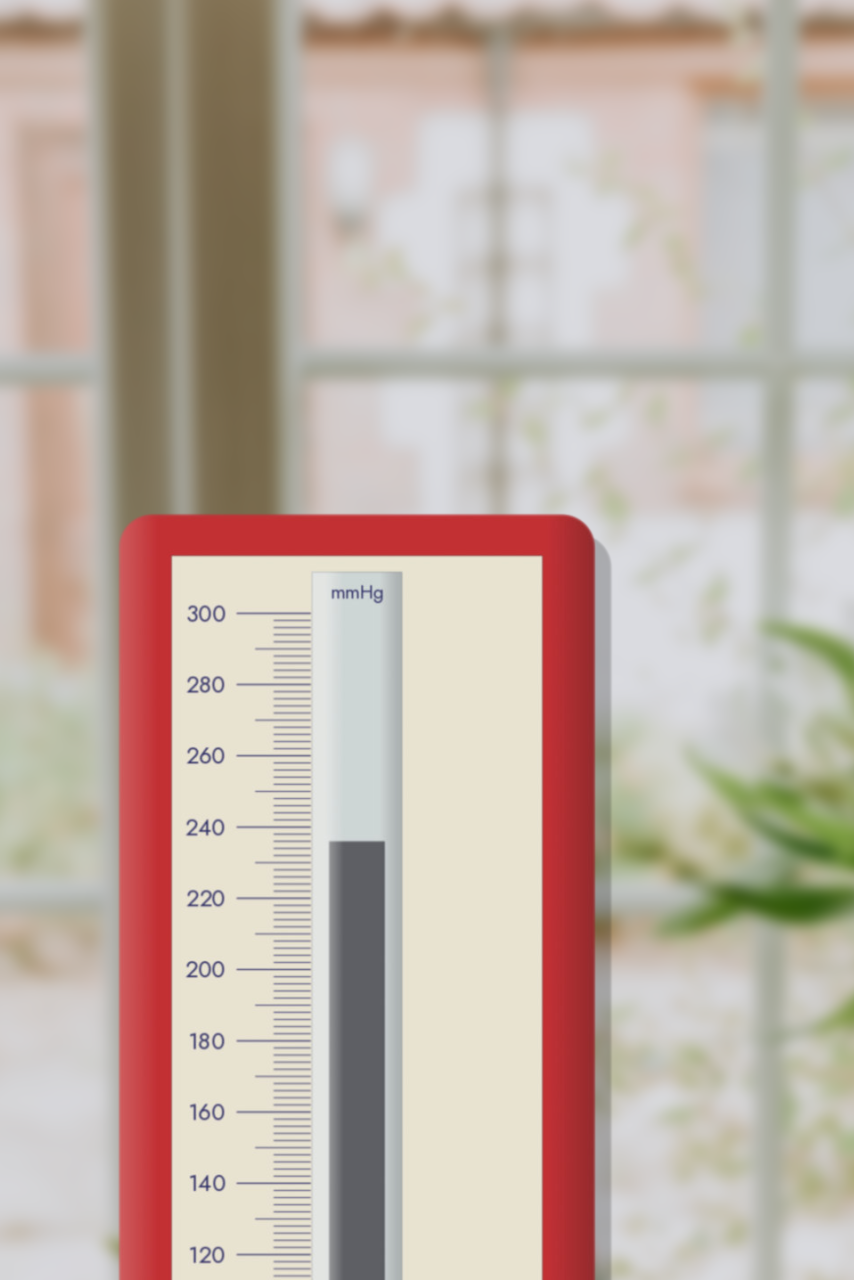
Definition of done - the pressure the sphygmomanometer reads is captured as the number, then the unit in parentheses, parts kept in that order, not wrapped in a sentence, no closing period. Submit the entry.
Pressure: 236 (mmHg)
